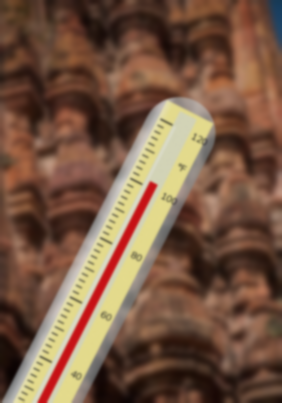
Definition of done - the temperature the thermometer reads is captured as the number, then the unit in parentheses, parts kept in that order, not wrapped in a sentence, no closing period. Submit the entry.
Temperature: 102 (°F)
